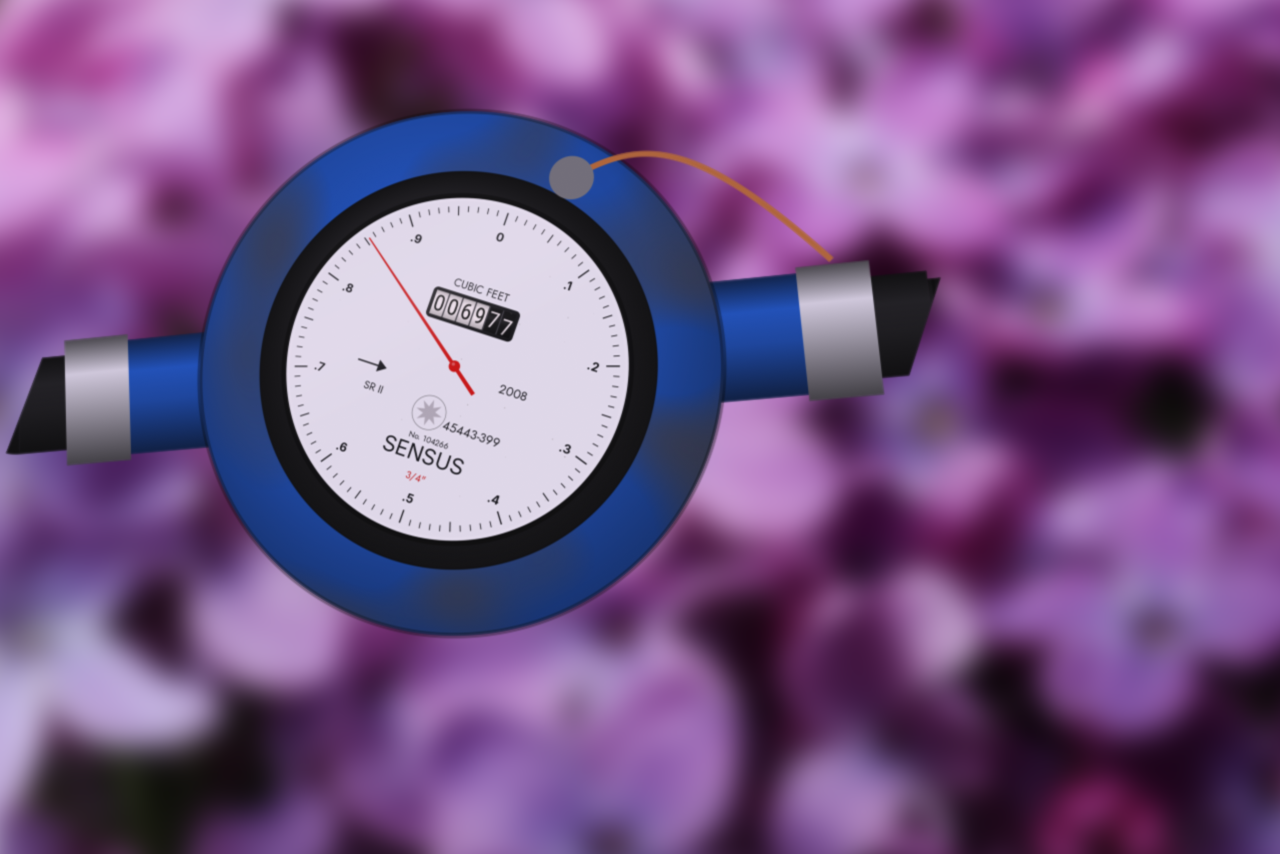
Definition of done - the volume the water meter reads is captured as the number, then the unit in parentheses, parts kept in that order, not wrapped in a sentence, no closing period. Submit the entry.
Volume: 6976.85 (ft³)
